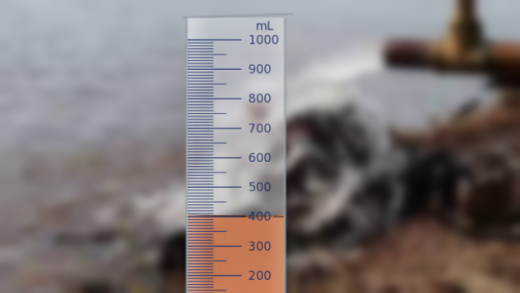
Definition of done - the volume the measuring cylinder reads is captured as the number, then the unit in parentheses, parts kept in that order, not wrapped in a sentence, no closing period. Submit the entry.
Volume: 400 (mL)
